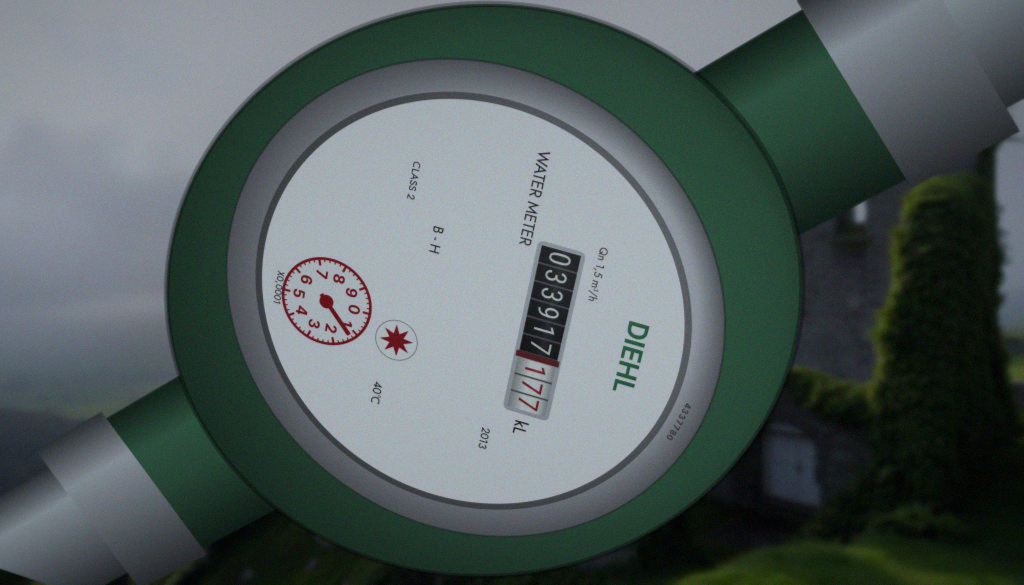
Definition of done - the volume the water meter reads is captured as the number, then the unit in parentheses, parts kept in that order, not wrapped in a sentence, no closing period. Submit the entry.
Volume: 33917.1771 (kL)
